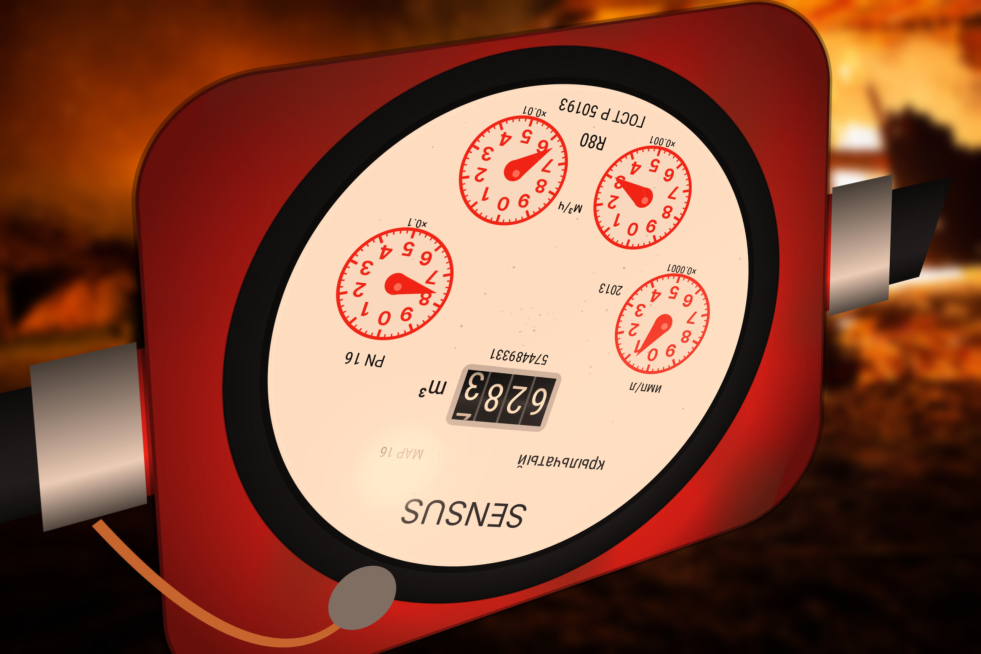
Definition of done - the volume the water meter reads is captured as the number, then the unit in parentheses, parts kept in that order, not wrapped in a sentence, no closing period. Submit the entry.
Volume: 6282.7630 (m³)
